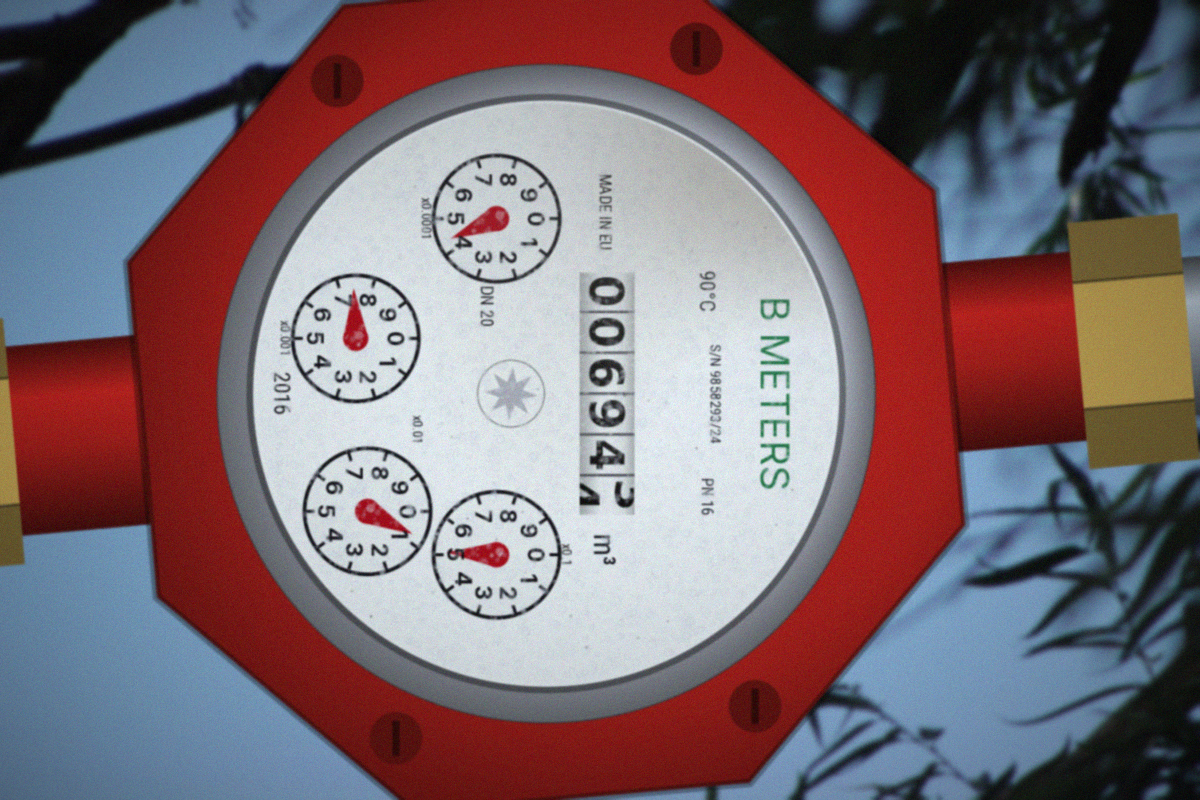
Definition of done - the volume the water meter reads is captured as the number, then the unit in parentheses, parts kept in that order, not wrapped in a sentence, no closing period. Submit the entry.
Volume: 6943.5074 (m³)
